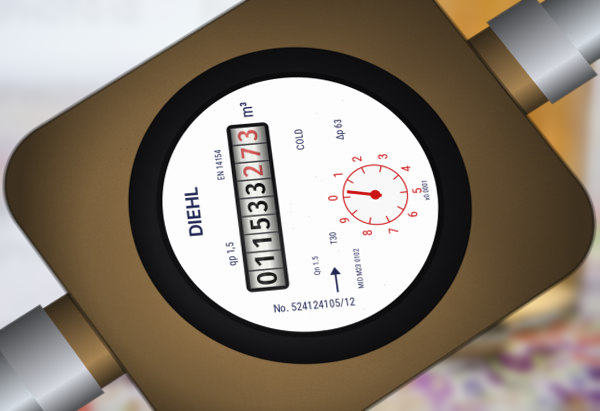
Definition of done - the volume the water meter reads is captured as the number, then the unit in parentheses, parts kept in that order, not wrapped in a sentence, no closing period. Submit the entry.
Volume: 11533.2730 (m³)
